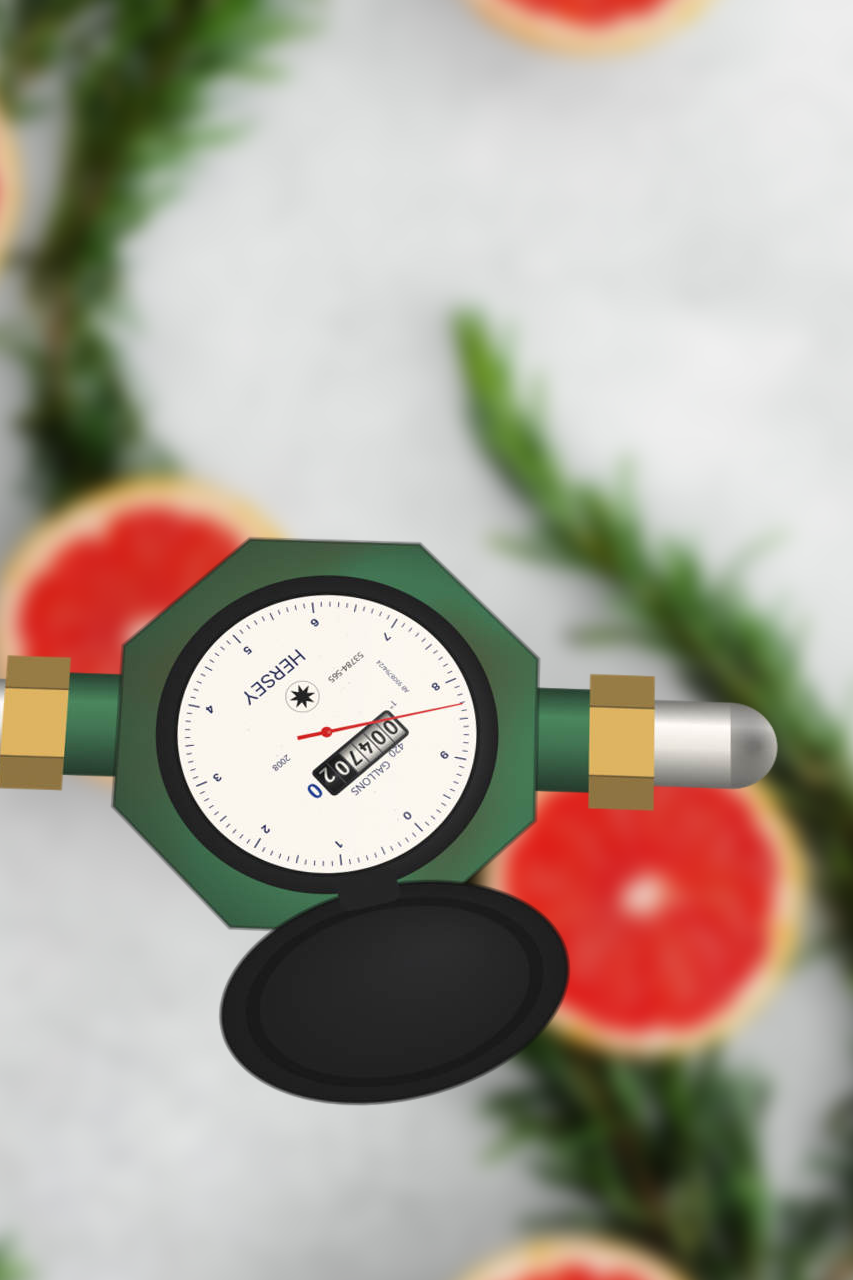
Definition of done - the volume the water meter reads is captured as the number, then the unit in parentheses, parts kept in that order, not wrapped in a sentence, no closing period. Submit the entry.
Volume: 47018.3 (gal)
